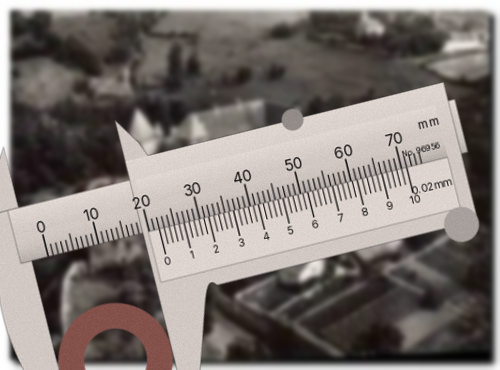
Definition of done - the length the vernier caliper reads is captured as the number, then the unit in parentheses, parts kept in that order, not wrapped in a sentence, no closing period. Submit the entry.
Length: 22.0 (mm)
